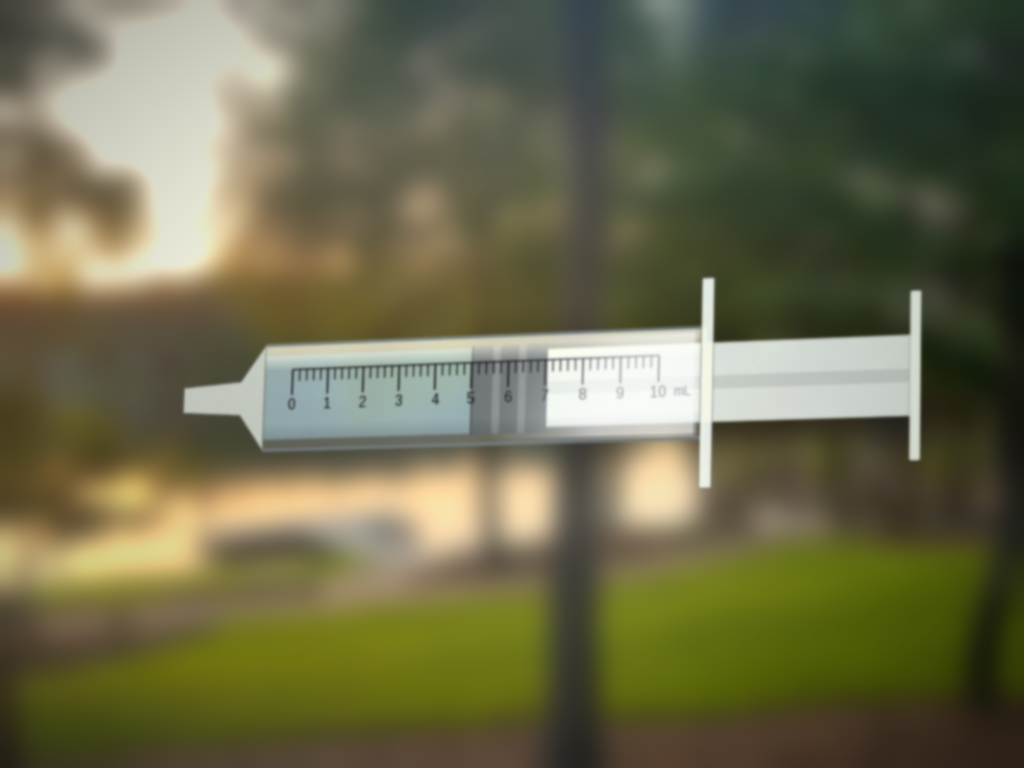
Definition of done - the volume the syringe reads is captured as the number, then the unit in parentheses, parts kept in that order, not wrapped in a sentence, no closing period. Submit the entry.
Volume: 5 (mL)
